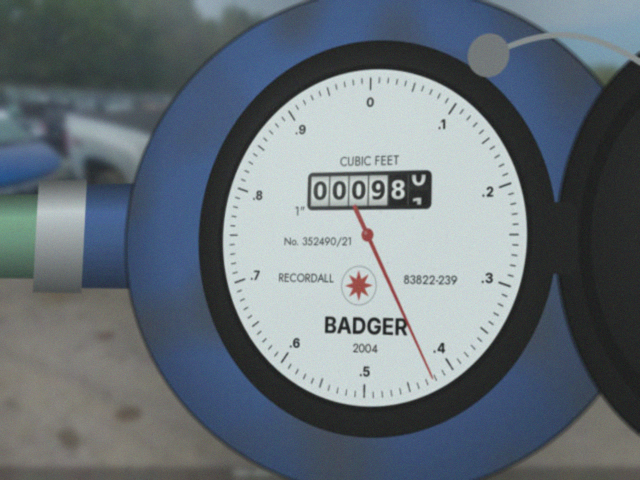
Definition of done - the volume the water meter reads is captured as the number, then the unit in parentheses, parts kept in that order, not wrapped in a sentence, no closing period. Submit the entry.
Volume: 980.42 (ft³)
